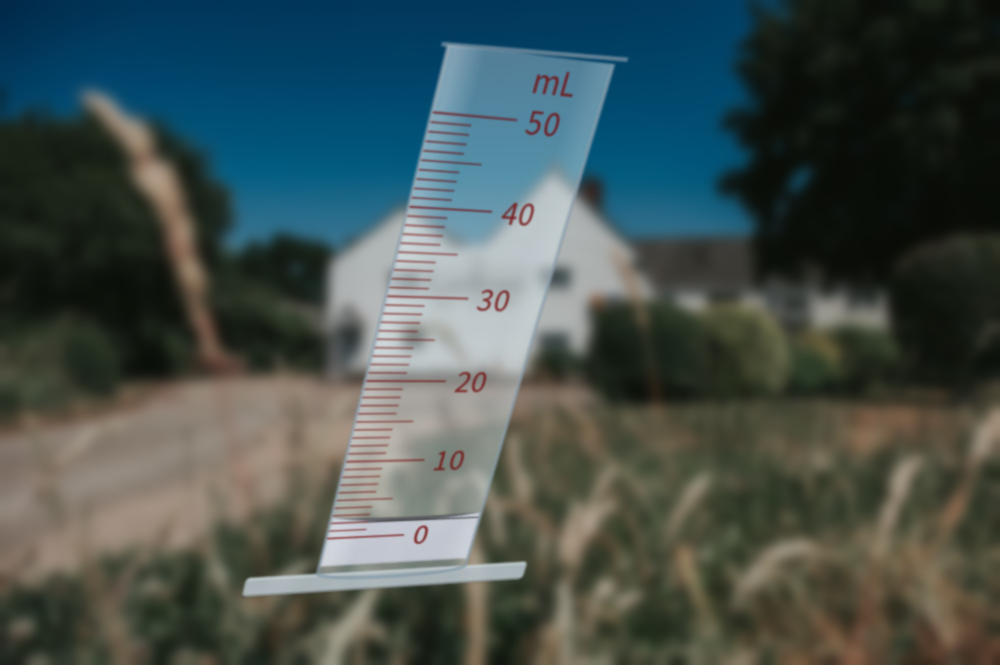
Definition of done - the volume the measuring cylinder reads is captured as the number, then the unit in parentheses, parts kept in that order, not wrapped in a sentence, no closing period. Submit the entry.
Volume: 2 (mL)
